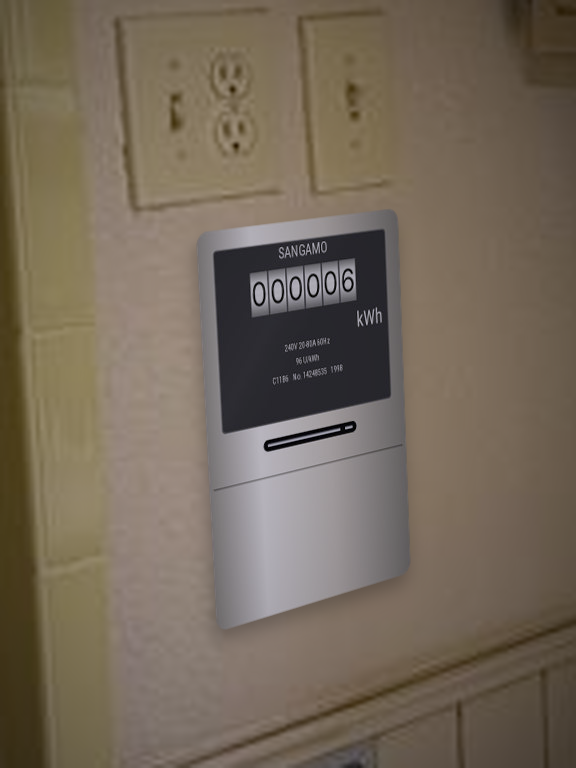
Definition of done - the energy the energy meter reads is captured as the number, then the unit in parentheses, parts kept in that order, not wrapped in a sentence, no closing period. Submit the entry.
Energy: 6 (kWh)
